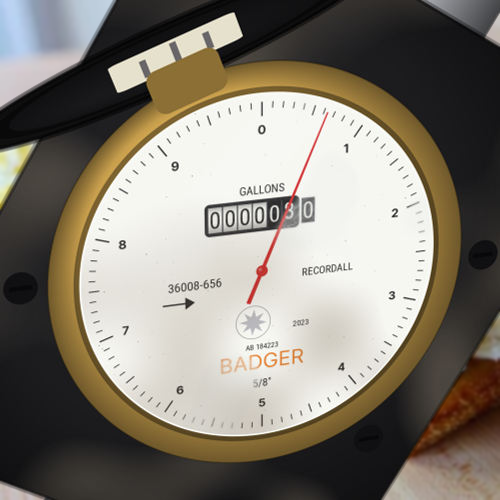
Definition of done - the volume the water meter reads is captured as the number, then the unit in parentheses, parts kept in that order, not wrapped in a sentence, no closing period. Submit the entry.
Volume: 80.6 (gal)
